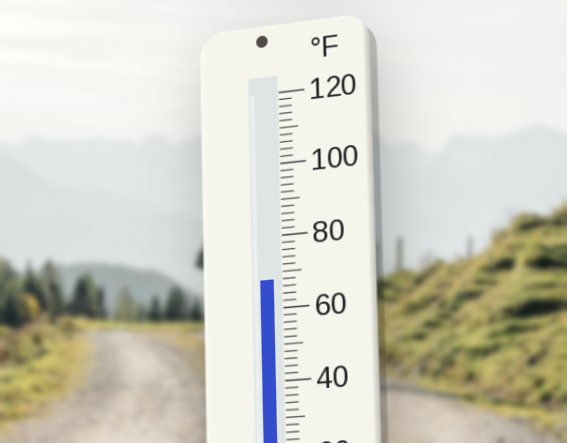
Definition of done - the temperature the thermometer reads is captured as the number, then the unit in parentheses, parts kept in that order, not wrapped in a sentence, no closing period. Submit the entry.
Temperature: 68 (°F)
